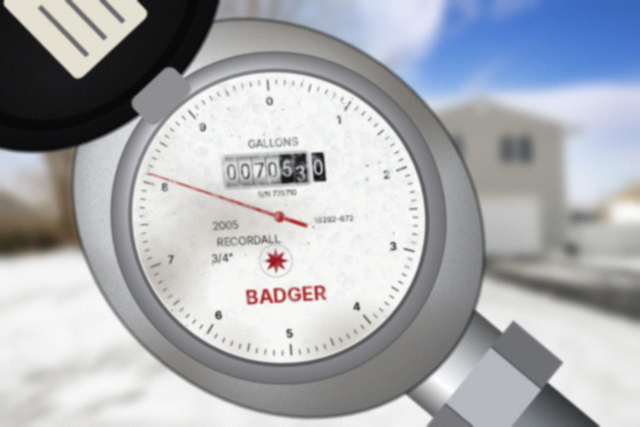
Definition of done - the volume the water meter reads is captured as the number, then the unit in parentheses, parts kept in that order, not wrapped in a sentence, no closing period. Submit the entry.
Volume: 70528.1 (gal)
